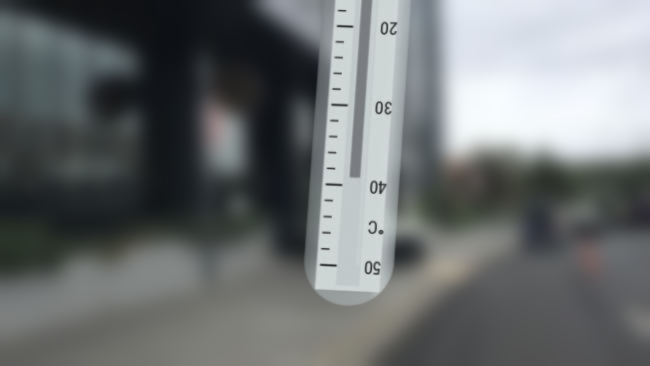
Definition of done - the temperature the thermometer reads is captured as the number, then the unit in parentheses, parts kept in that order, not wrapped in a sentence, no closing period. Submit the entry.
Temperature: 39 (°C)
